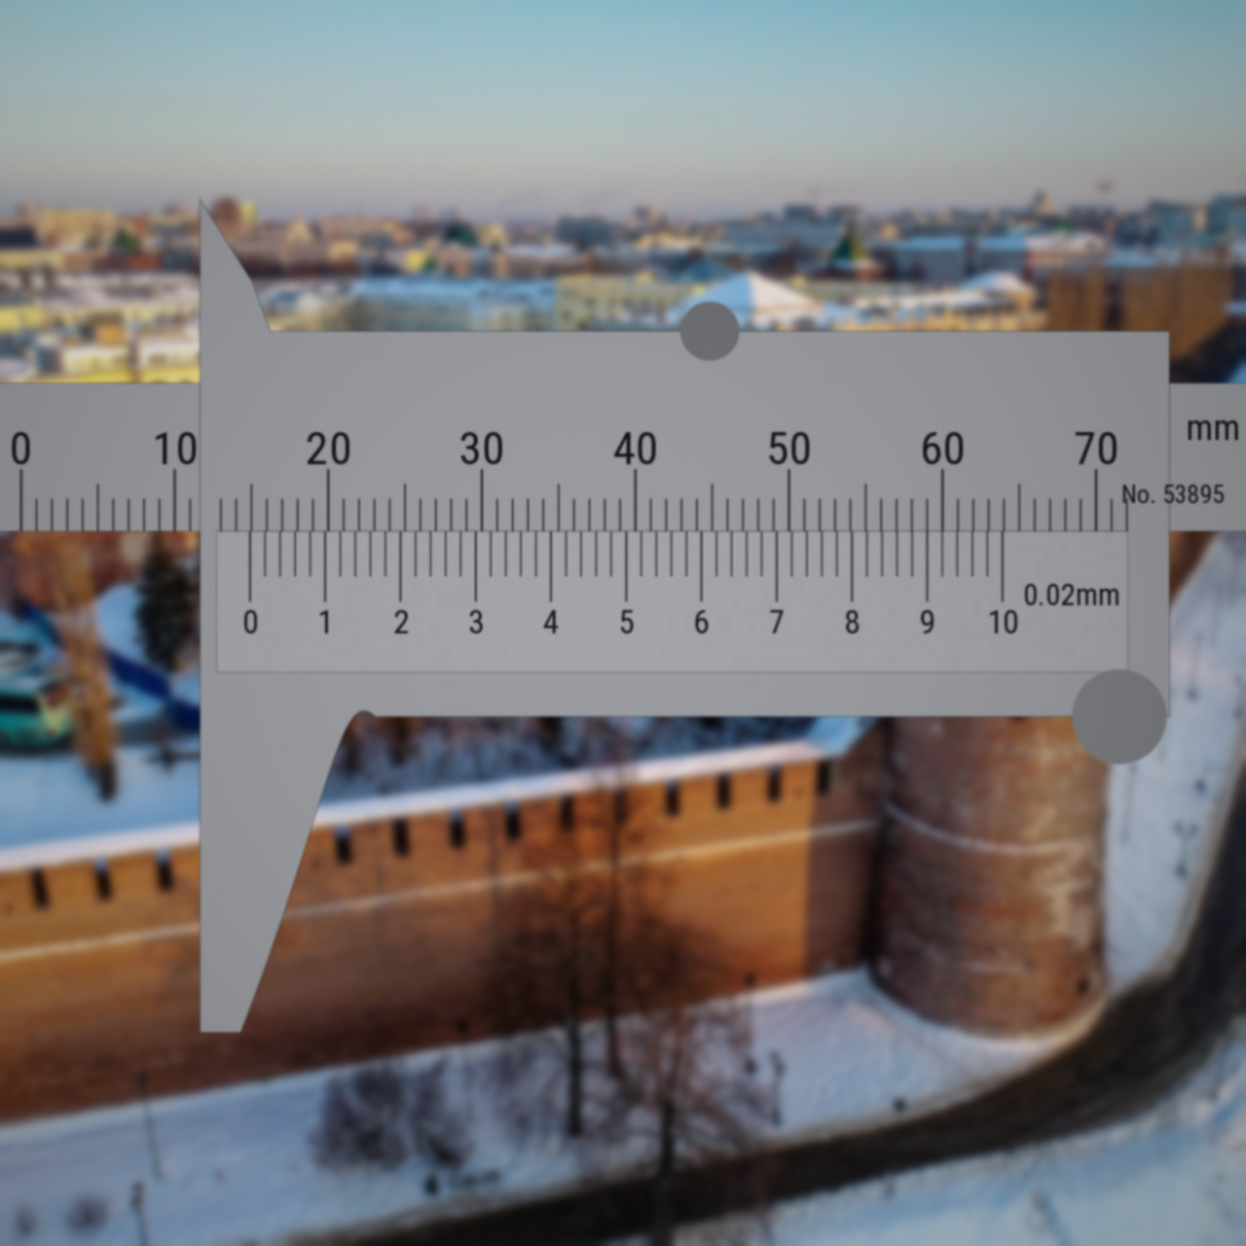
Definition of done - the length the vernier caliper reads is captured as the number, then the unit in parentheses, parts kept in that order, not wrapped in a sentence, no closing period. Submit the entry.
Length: 14.9 (mm)
